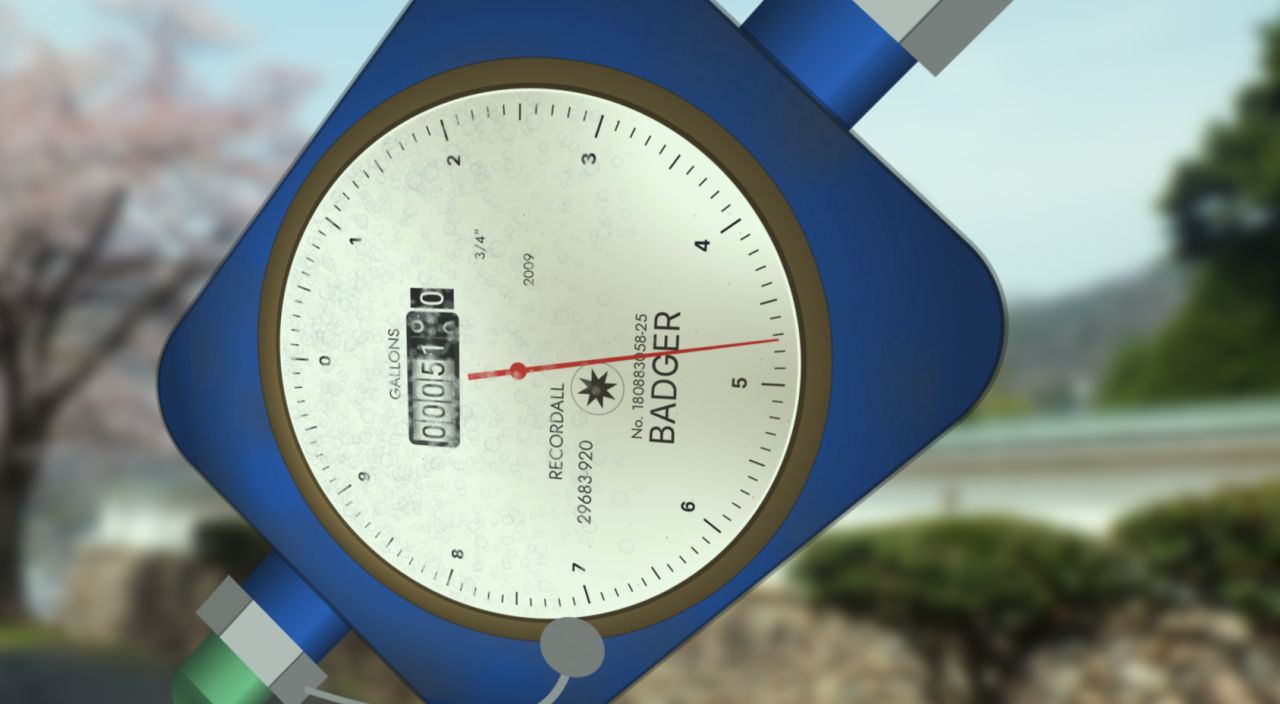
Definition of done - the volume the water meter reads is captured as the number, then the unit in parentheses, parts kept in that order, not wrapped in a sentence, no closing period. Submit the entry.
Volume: 5184.7 (gal)
